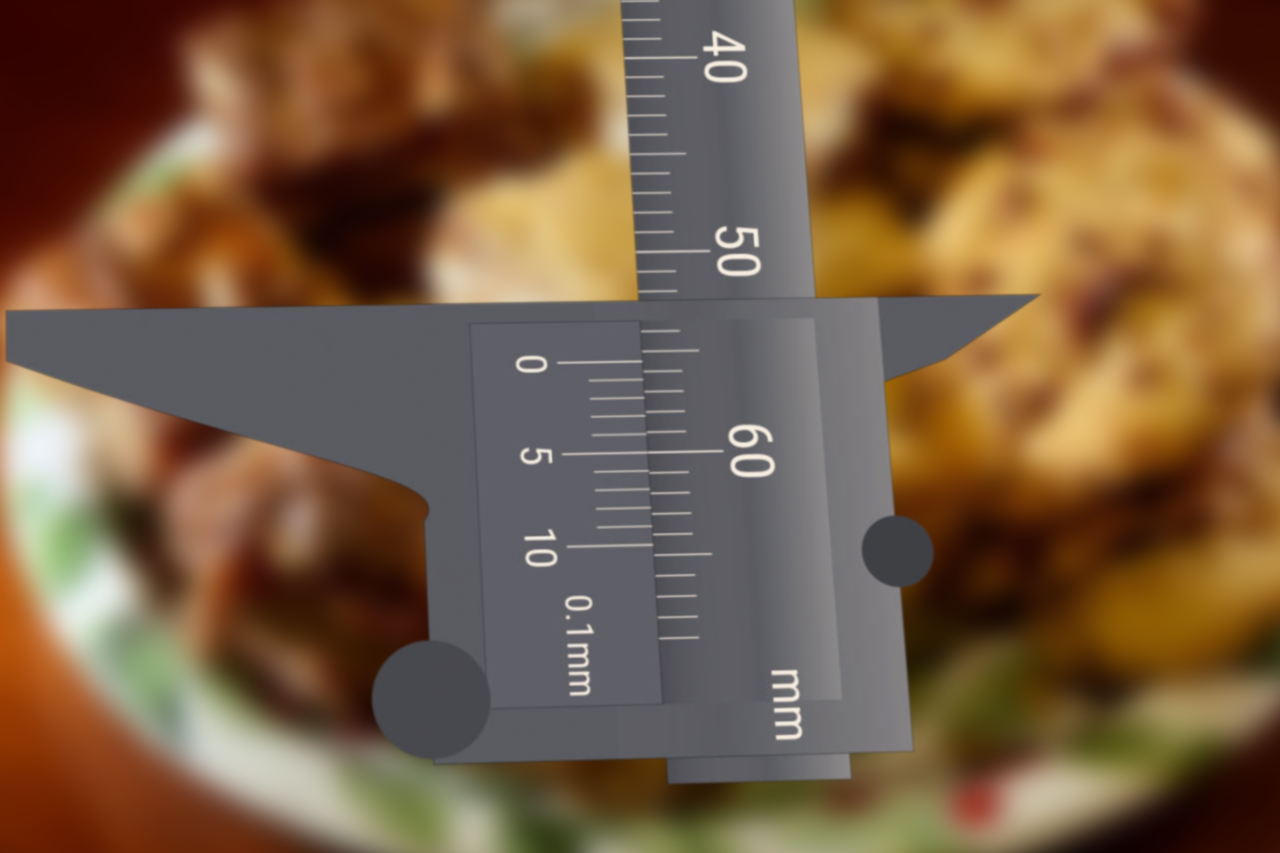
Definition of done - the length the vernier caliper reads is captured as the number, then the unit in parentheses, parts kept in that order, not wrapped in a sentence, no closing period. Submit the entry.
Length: 55.5 (mm)
